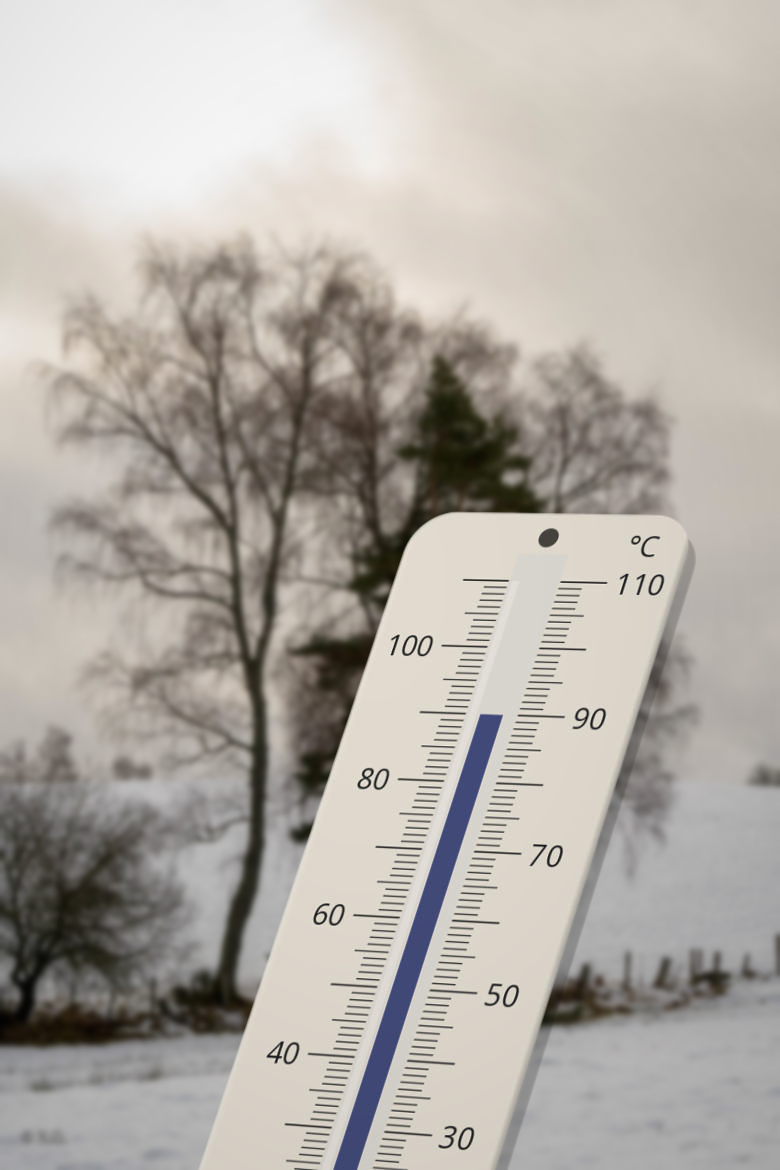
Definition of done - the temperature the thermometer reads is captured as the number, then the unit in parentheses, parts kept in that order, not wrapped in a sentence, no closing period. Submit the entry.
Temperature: 90 (°C)
